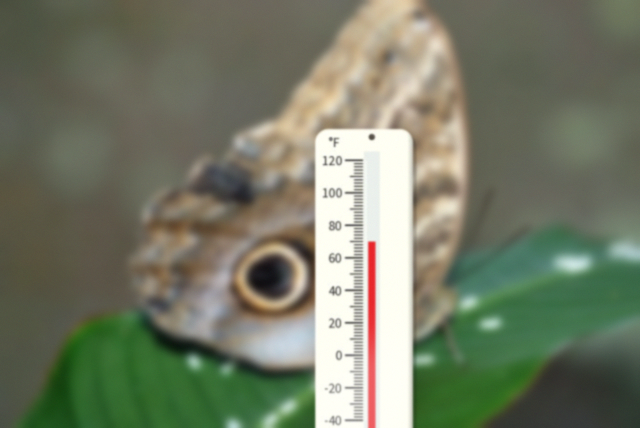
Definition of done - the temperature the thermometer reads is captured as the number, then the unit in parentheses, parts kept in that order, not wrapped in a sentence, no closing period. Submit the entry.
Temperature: 70 (°F)
